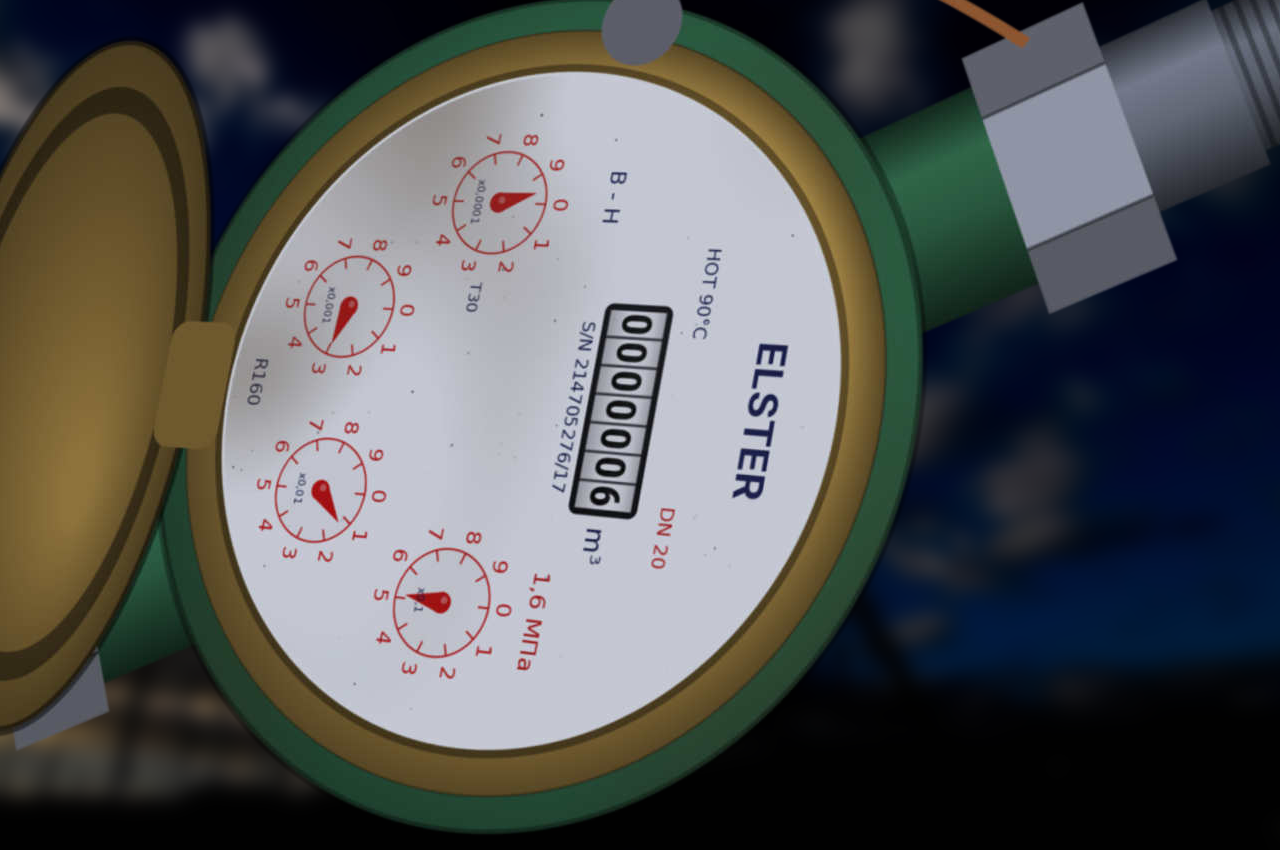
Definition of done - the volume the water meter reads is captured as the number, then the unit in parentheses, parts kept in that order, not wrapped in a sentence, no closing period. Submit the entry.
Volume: 6.5129 (m³)
